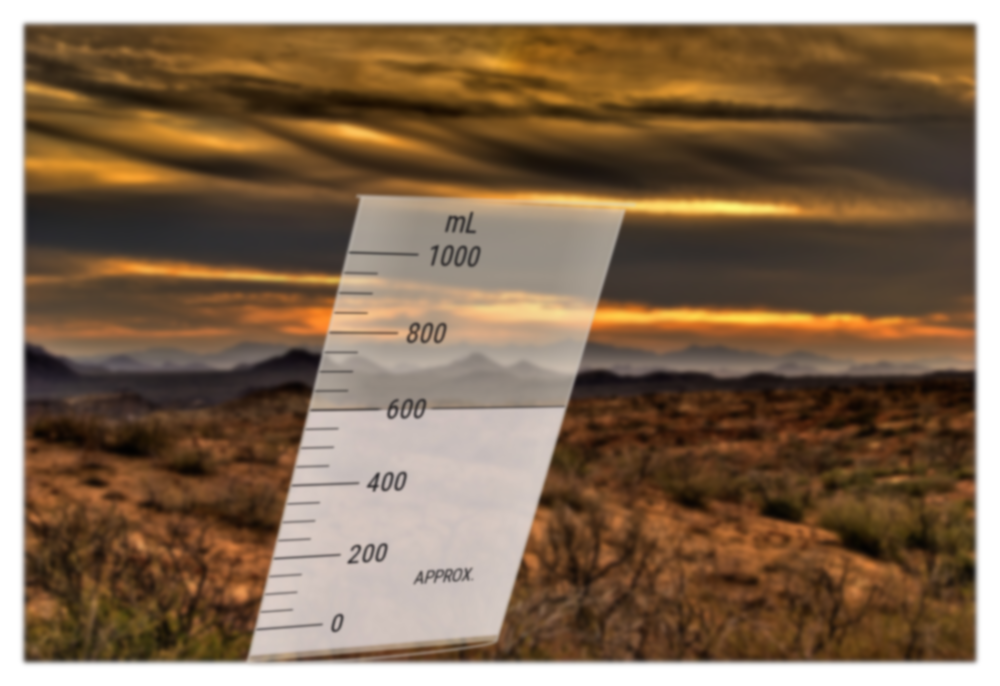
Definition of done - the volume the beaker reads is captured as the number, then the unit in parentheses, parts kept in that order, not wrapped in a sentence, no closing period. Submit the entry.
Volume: 600 (mL)
